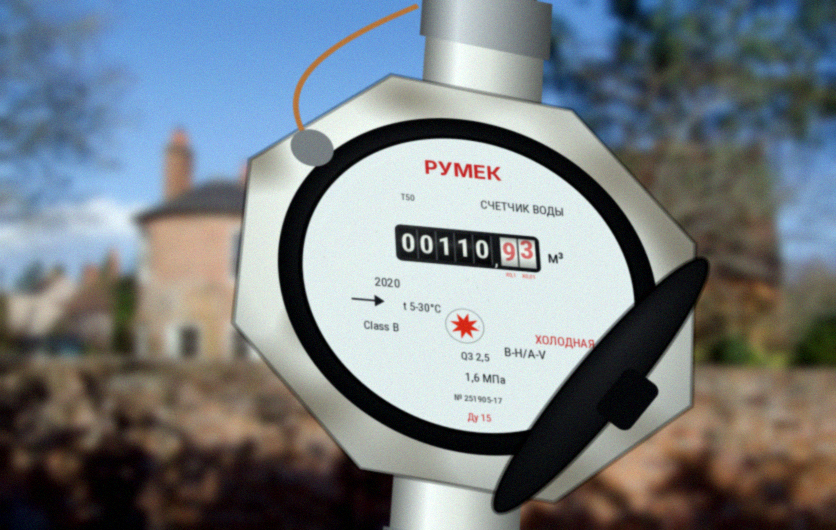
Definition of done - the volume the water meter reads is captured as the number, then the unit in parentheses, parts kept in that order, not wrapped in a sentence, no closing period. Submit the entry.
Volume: 110.93 (m³)
